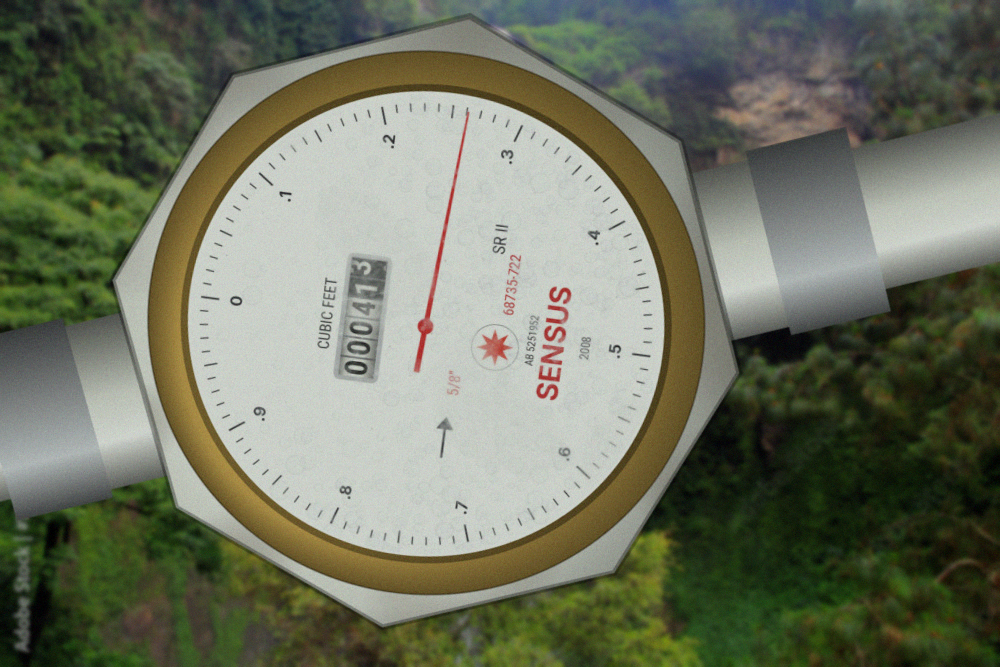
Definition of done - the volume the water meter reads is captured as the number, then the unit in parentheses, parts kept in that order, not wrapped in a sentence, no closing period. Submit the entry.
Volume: 413.26 (ft³)
